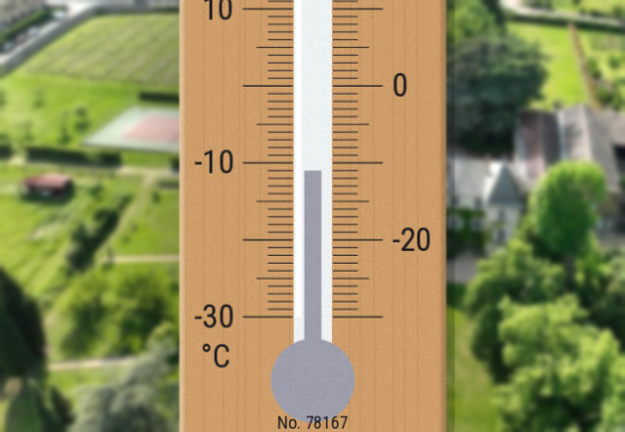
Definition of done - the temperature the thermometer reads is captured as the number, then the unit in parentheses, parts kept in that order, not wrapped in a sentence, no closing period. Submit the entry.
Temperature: -11 (°C)
